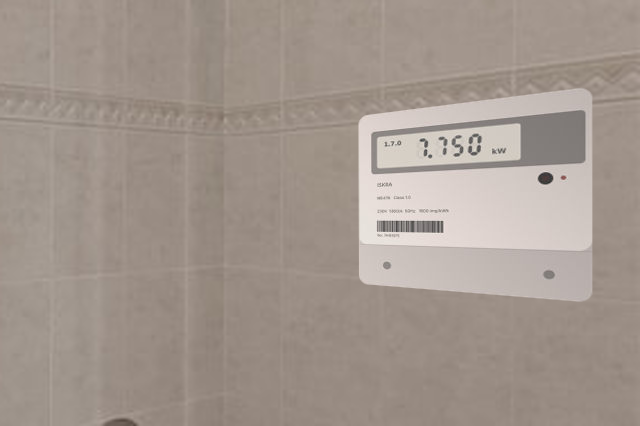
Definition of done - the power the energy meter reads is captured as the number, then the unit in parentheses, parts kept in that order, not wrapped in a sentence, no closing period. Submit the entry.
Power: 7.750 (kW)
